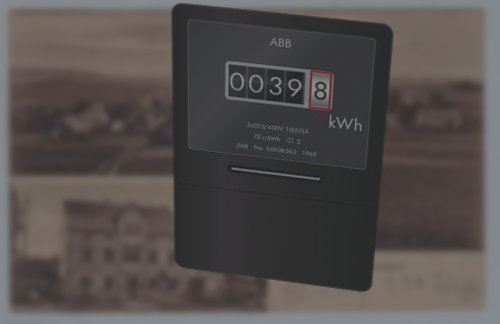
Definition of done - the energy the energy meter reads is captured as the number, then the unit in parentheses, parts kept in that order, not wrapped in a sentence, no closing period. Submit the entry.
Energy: 39.8 (kWh)
